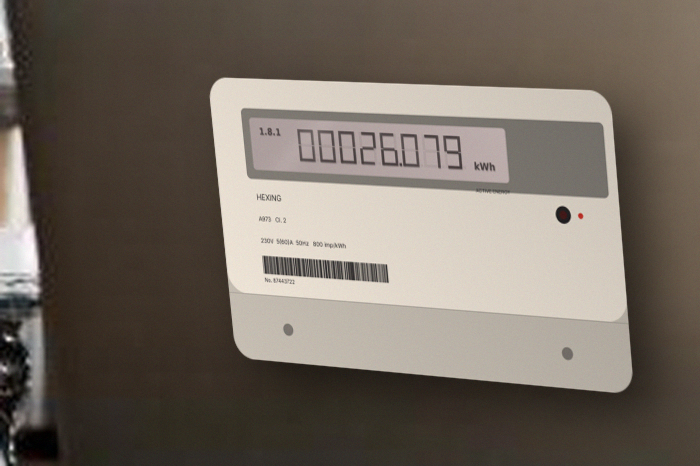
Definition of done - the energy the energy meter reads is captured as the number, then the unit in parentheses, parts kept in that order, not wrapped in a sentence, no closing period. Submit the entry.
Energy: 26.079 (kWh)
